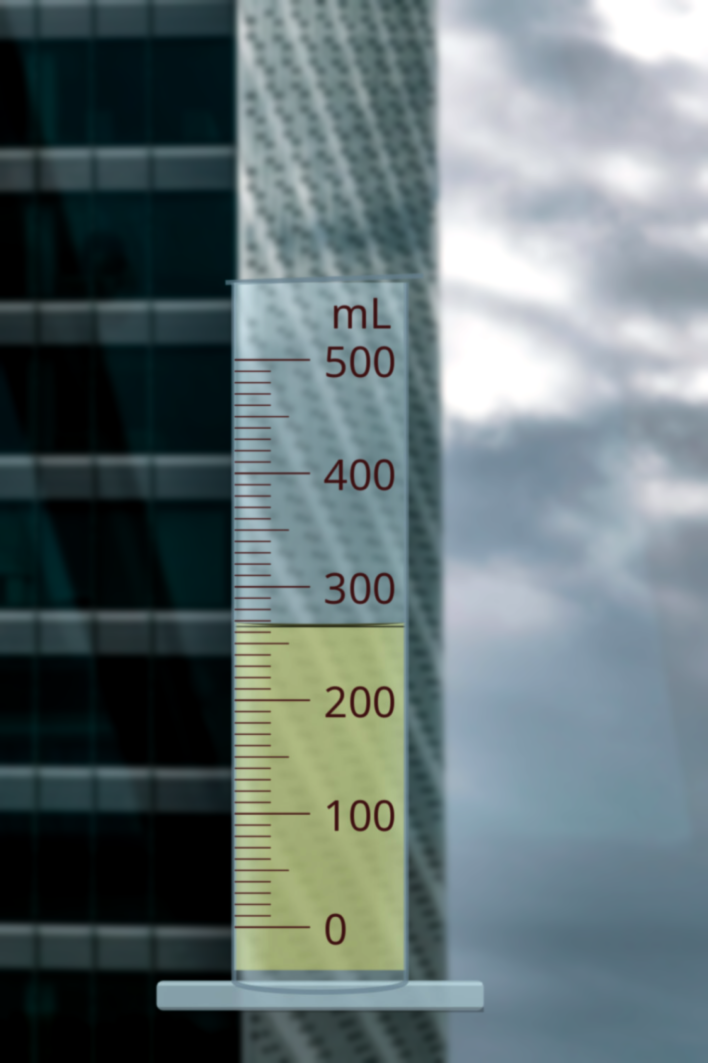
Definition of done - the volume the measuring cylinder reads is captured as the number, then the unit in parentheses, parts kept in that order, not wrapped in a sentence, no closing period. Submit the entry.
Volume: 265 (mL)
